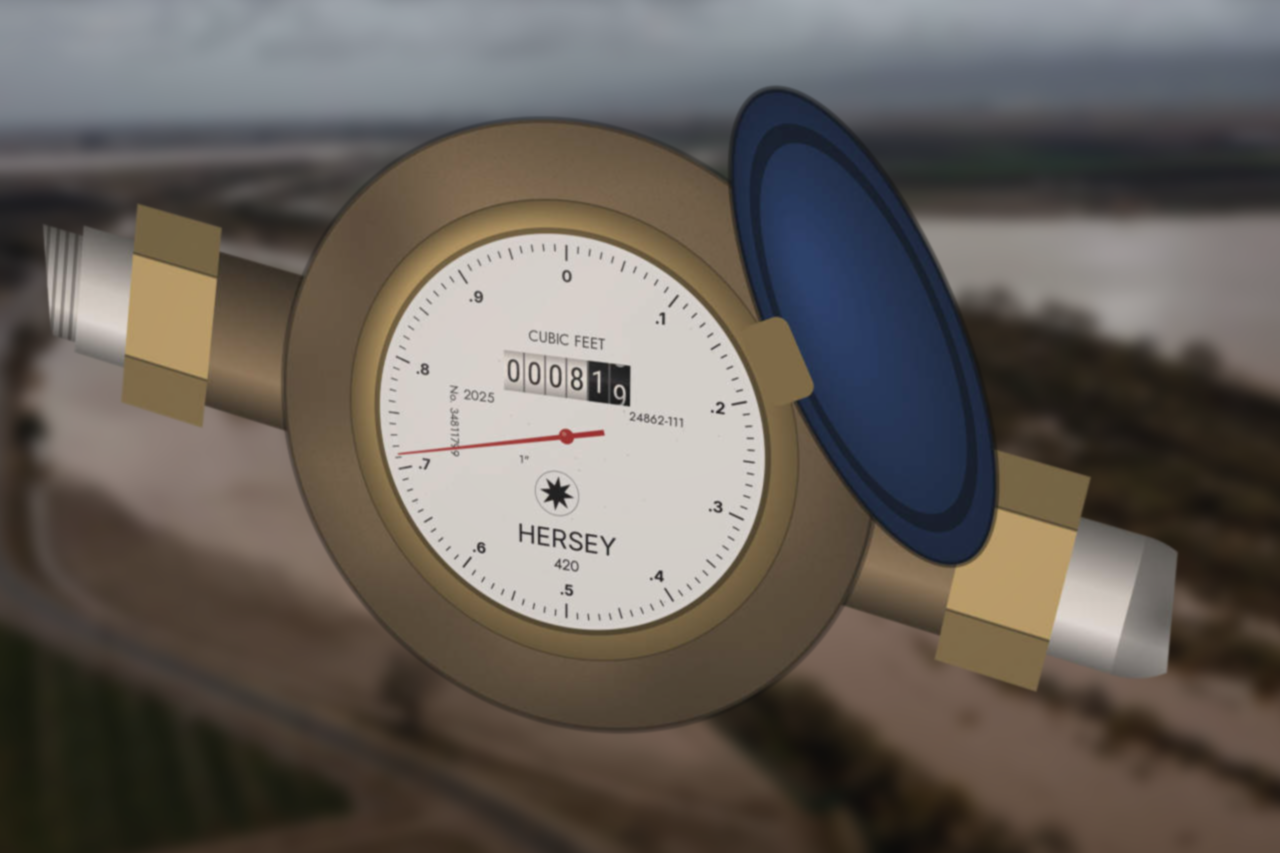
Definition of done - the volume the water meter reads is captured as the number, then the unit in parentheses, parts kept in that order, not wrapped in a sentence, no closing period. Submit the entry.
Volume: 818.71 (ft³)
